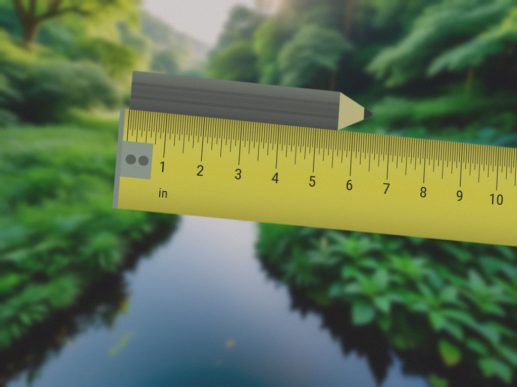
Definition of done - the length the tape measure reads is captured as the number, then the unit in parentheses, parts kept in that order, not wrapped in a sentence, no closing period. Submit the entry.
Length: 6.5 (in)
